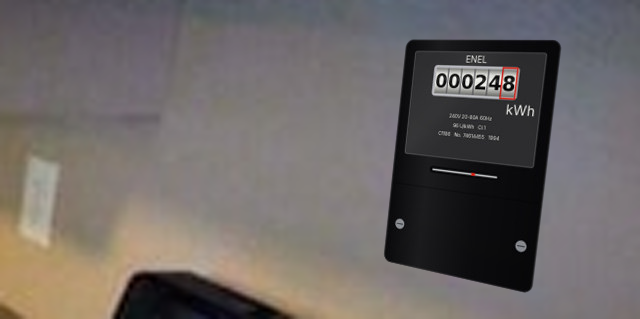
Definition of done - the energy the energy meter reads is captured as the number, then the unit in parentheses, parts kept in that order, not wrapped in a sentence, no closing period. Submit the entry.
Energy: 24.8 (kWh)
